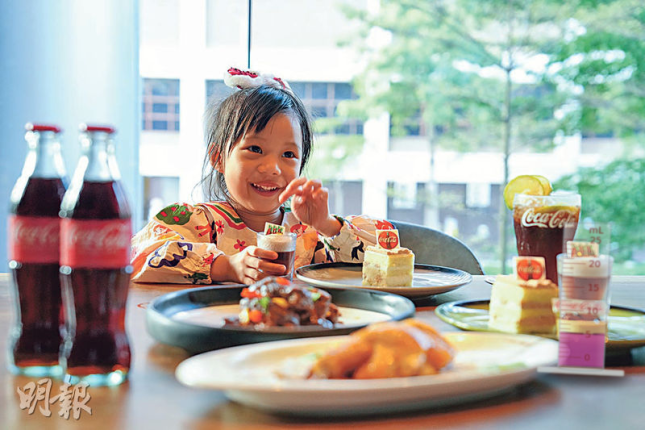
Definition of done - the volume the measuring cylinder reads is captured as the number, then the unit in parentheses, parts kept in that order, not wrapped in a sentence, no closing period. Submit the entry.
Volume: 5 (mL)
